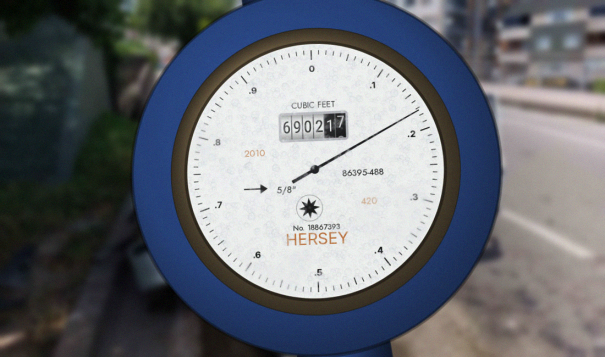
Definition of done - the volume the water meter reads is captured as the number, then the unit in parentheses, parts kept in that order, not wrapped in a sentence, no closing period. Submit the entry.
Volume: 690217.17 (ft³)
